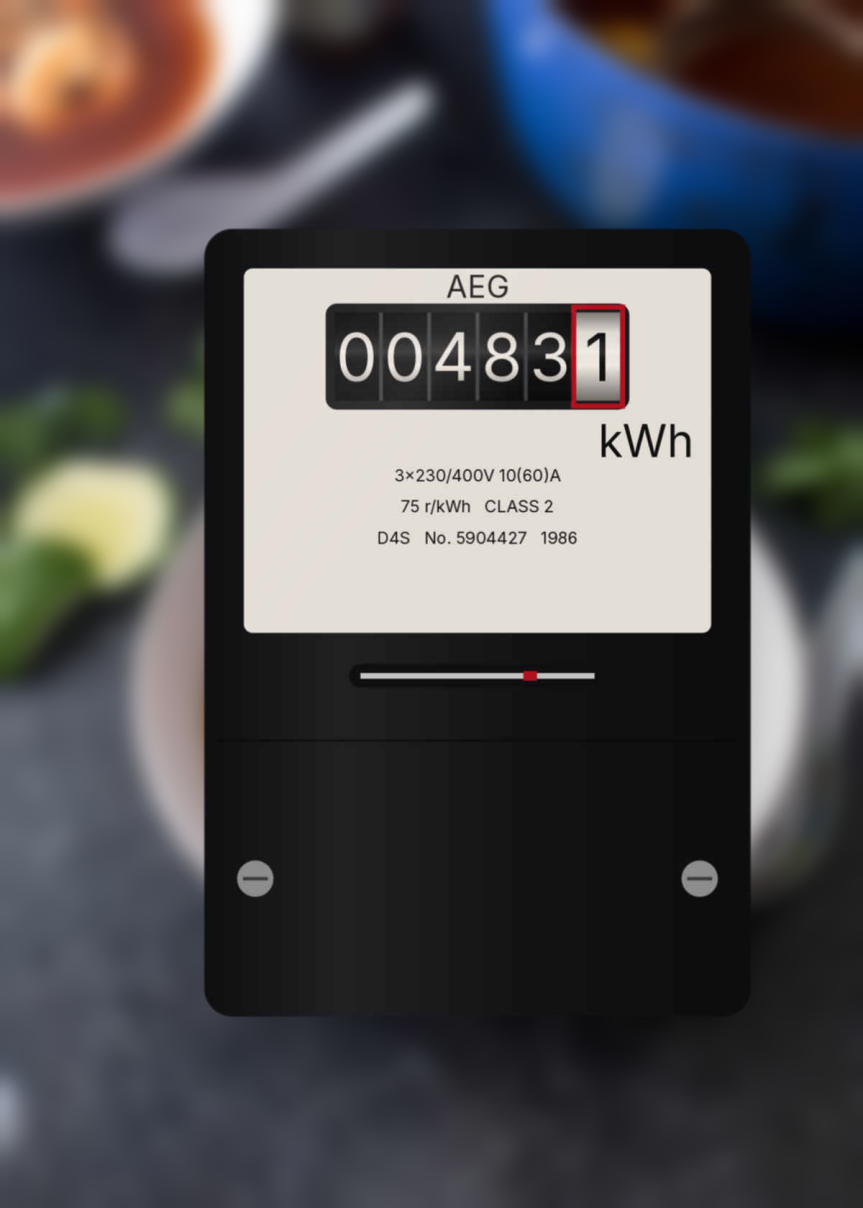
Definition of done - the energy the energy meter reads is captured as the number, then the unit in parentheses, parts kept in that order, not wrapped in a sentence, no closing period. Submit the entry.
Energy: 483.1 (kWh)
